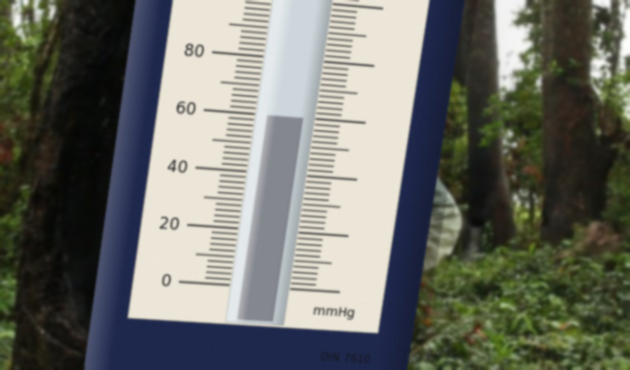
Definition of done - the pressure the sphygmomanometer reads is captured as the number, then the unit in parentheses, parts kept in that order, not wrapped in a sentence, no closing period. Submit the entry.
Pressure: 60 (mmHg)
